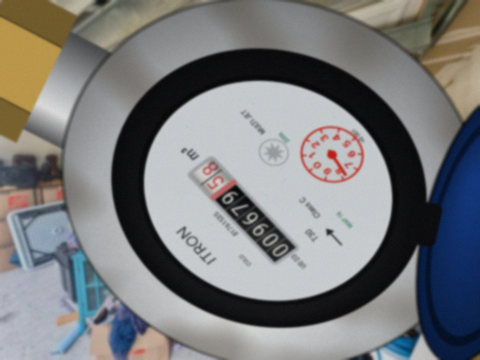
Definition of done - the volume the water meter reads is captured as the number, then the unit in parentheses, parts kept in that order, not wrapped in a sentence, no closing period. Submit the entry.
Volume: 9679.577 (m³)
